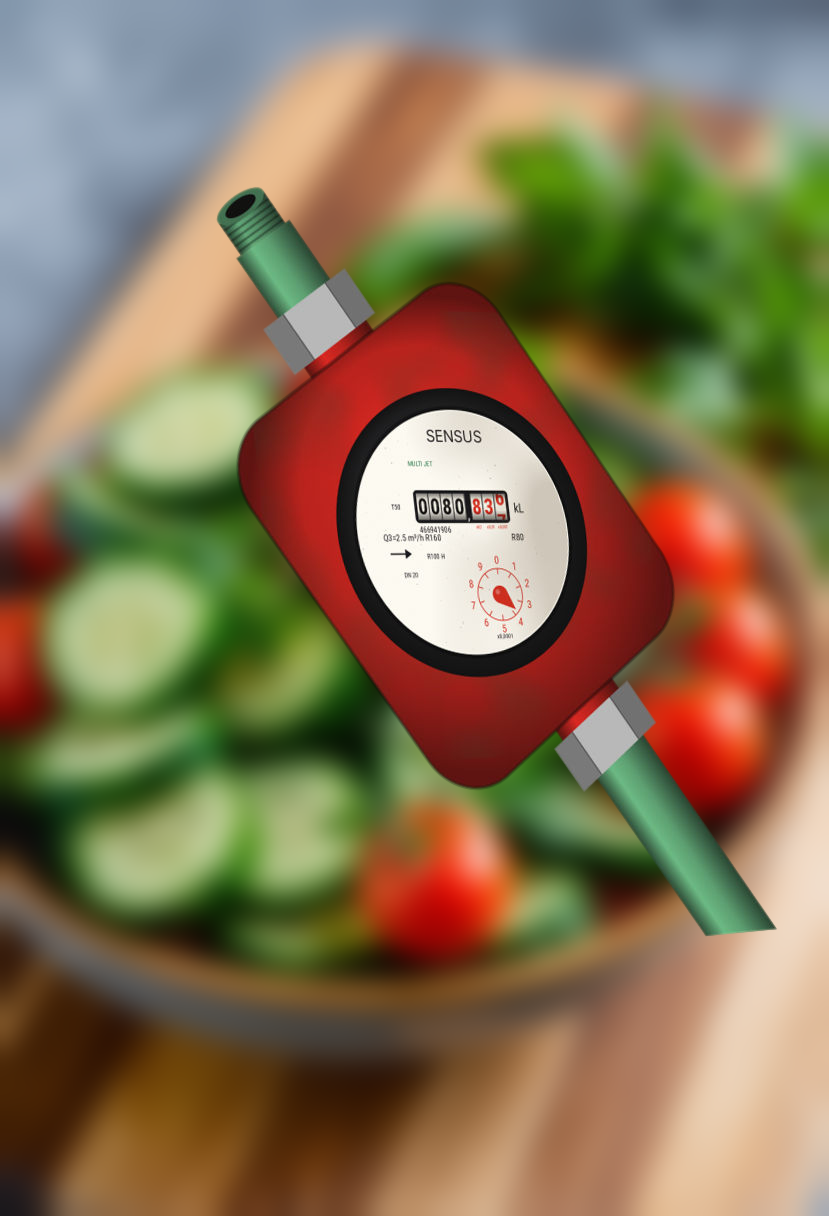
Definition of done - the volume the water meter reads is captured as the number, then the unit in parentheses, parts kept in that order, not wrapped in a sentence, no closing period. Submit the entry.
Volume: 80.8363 (kL)
